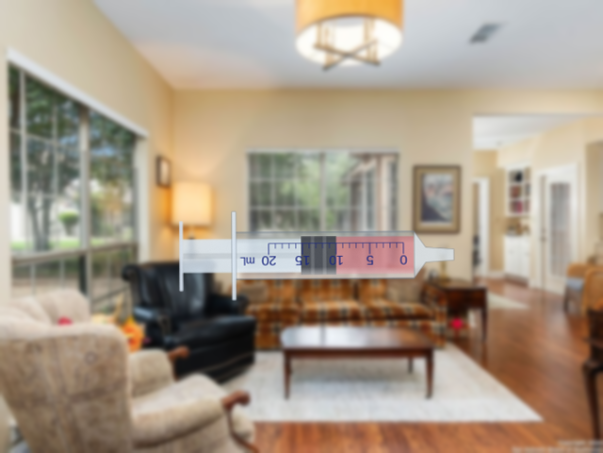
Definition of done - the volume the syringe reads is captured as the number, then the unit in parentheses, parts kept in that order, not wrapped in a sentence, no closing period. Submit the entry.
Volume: 10 (mL)
